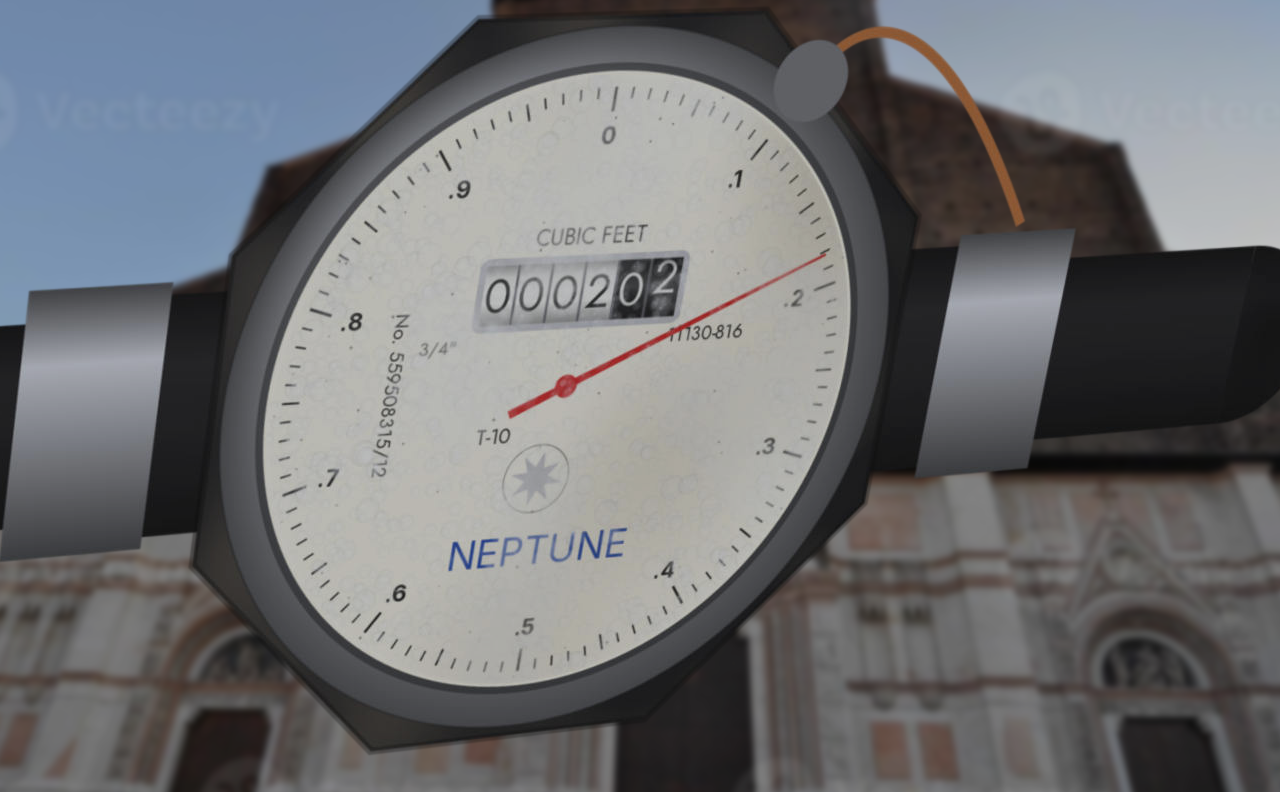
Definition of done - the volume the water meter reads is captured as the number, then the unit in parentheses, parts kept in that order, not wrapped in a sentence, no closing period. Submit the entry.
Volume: 202.18 (ft³)
